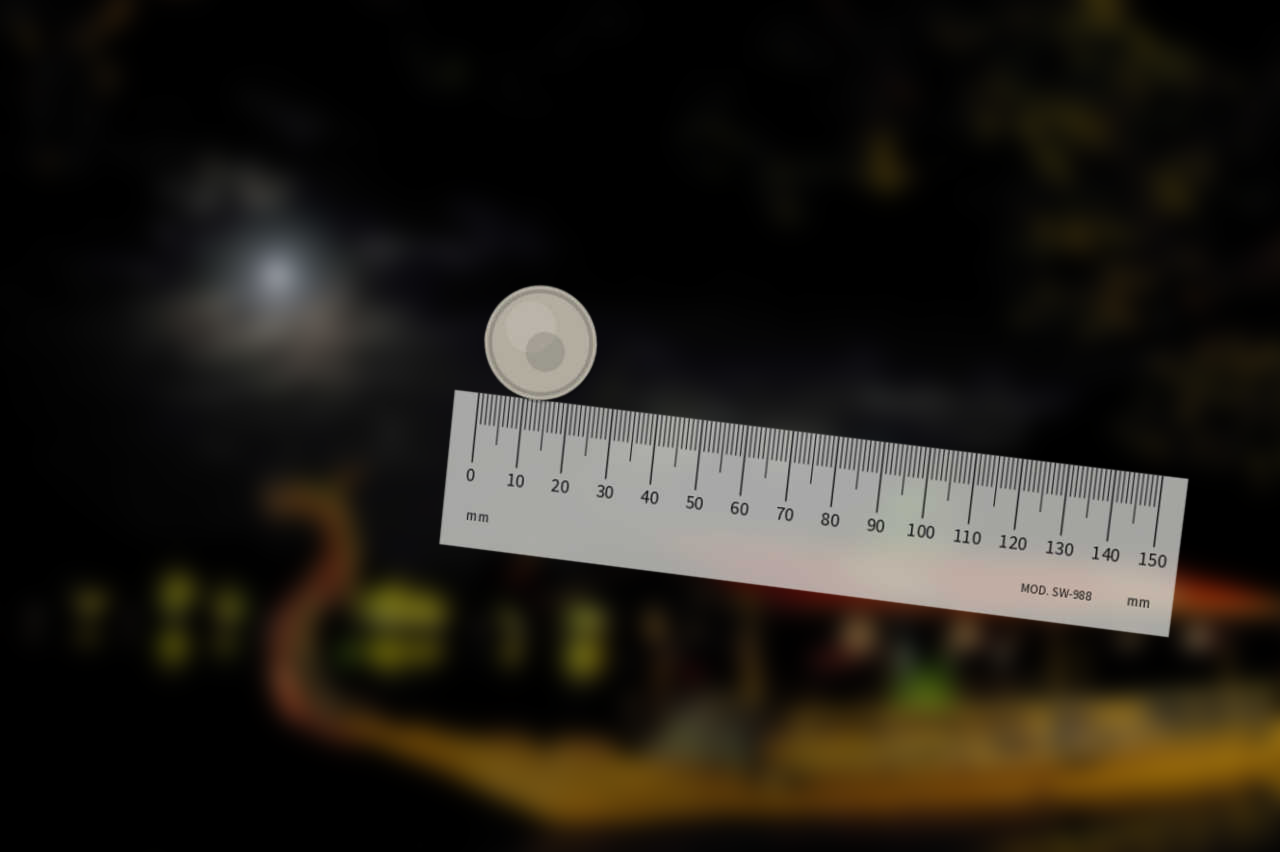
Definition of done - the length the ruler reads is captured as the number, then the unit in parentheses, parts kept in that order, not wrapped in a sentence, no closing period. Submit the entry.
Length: 25 (mm)
